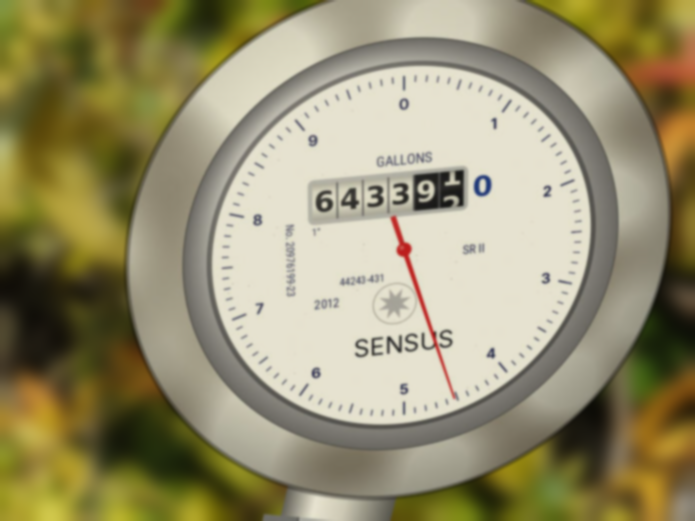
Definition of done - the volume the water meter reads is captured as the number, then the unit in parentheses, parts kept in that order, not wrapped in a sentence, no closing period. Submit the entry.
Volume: 6433914.5 (gal)
